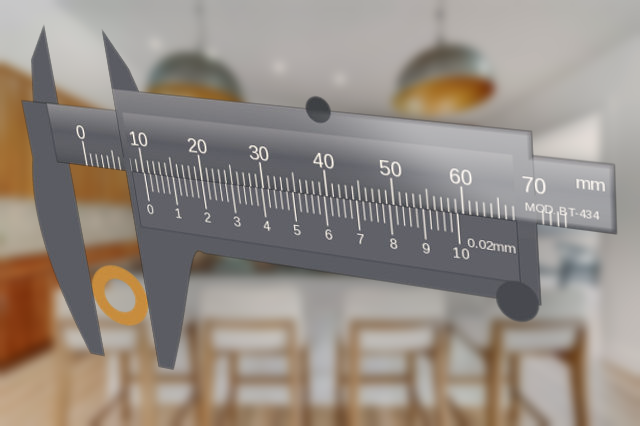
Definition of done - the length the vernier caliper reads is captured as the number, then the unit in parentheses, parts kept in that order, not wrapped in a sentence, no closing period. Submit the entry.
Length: 10.2 (mm)
